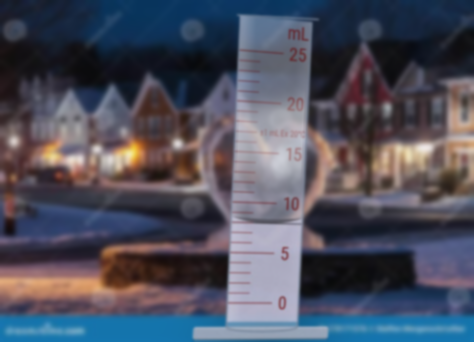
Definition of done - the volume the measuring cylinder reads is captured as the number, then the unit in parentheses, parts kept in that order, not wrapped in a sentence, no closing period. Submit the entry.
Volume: 8 (mL)
